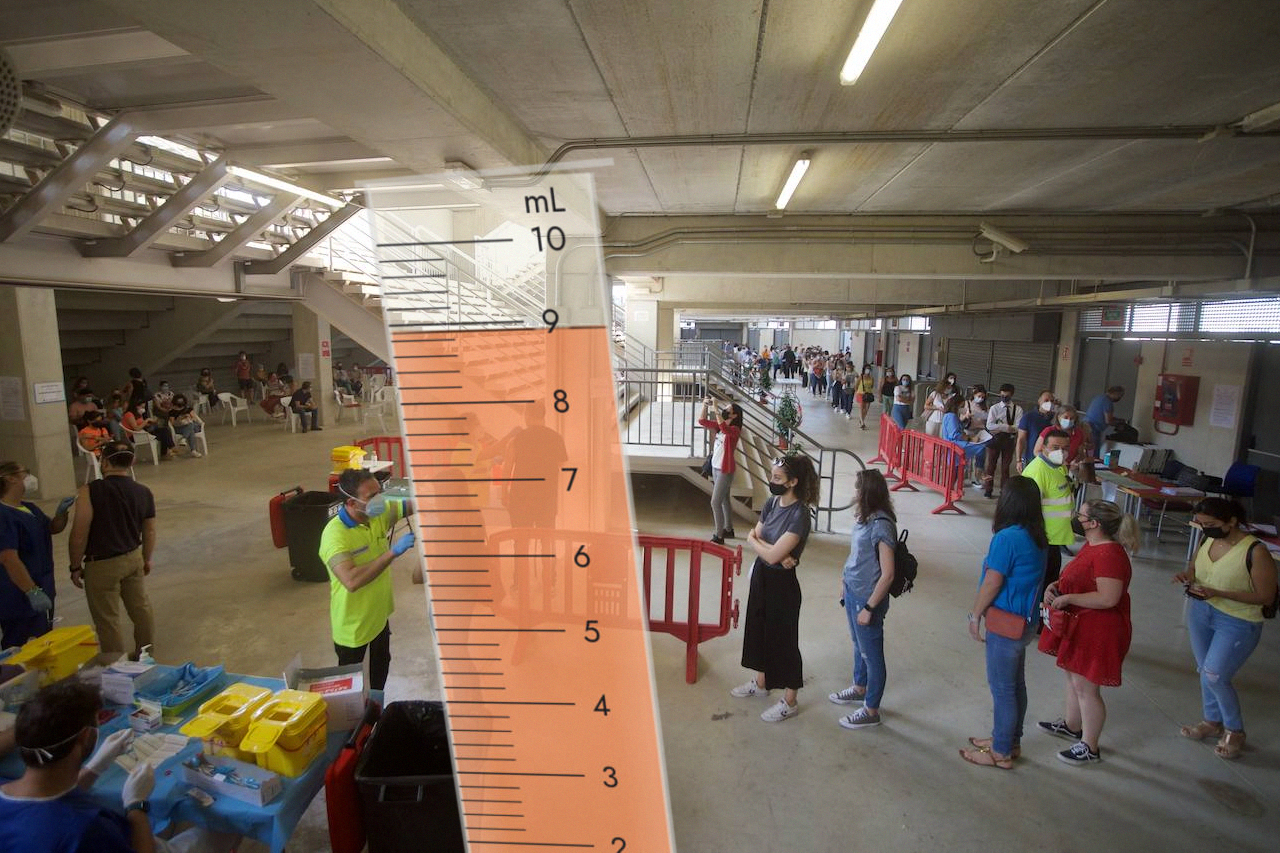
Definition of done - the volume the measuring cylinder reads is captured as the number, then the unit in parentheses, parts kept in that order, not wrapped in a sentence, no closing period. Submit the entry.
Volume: 8.9 (mL)
